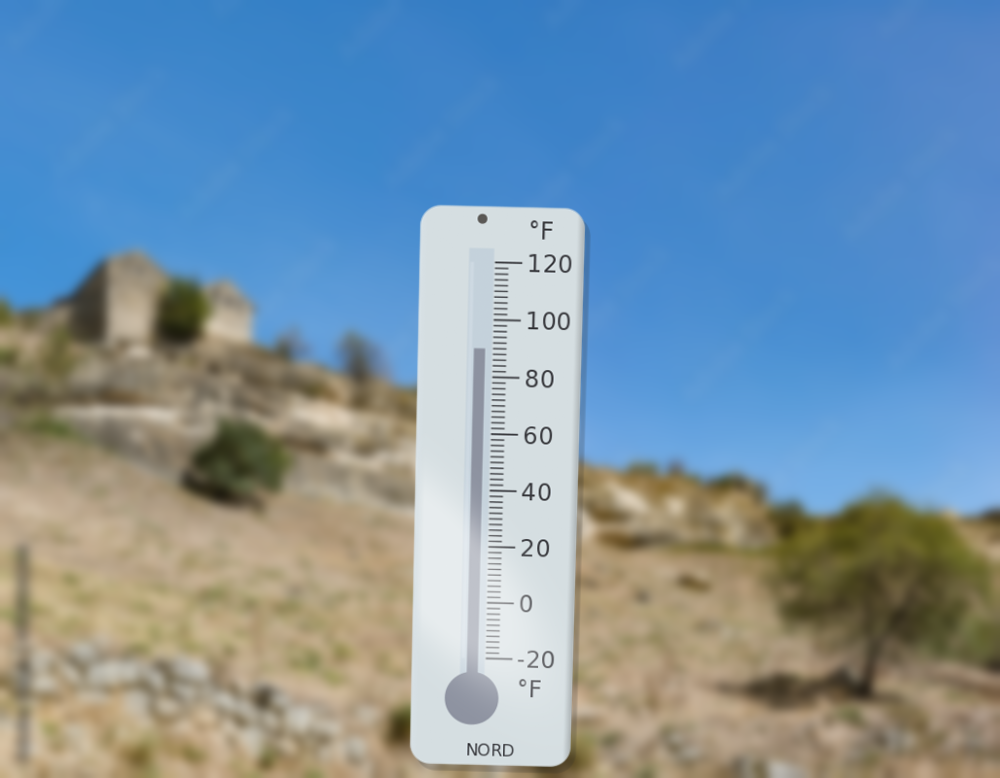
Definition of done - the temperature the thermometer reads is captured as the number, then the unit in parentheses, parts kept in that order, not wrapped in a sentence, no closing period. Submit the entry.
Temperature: 90 (°F)
